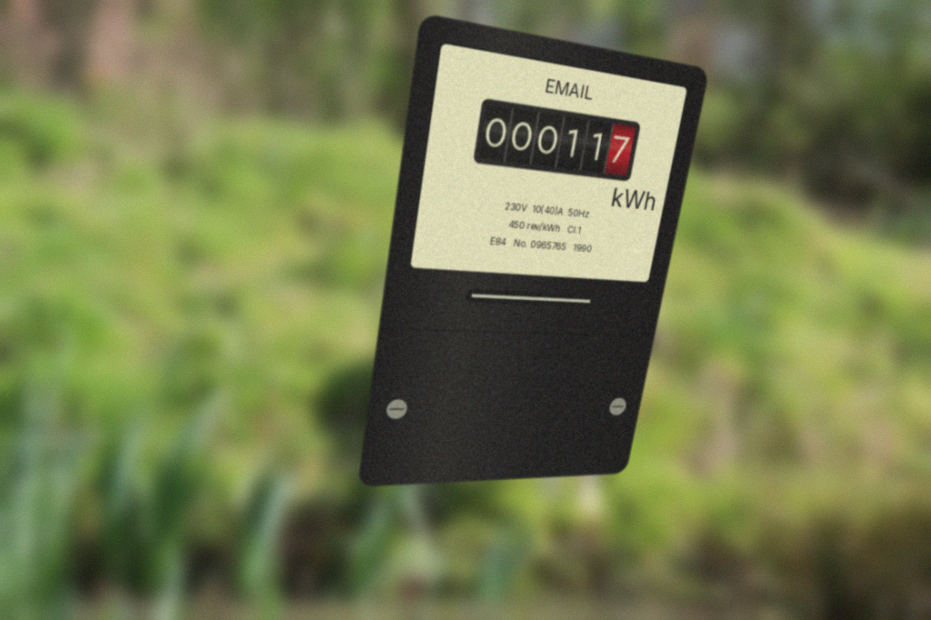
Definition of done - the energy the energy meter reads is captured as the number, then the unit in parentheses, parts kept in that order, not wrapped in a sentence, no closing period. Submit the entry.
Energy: 11.7 (kWh)
